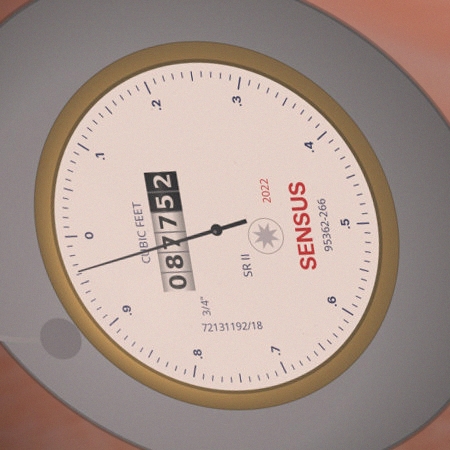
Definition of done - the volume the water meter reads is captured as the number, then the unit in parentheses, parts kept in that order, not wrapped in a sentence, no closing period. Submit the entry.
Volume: 87751.96 (ft³)
